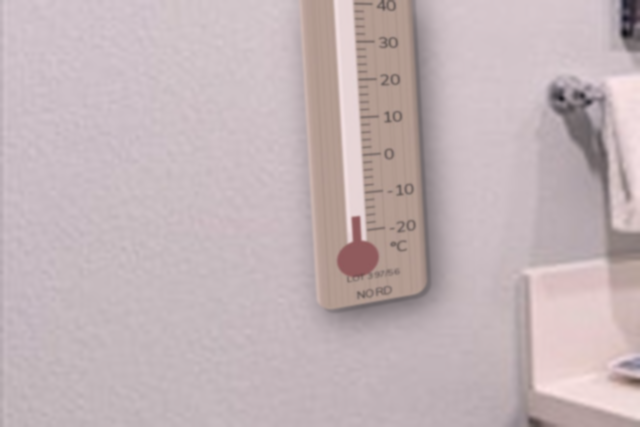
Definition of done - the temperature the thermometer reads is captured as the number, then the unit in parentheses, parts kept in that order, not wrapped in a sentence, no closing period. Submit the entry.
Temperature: -16 (°C)
